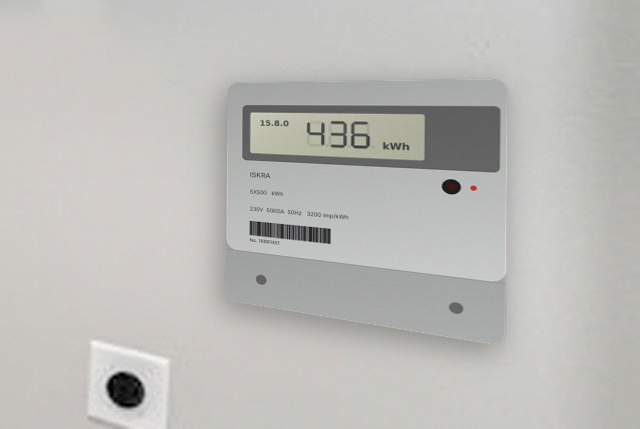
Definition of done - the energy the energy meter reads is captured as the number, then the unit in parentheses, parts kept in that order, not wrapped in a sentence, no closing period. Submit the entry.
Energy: 436 (kWh)
